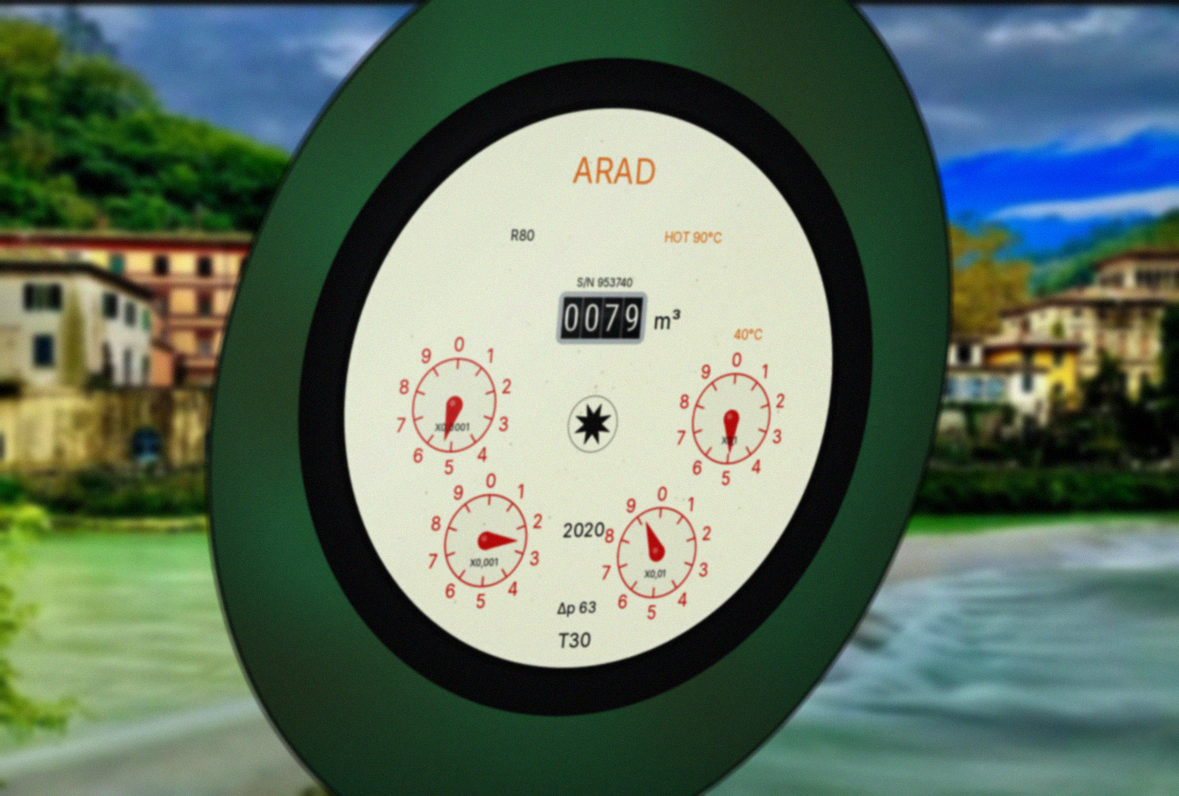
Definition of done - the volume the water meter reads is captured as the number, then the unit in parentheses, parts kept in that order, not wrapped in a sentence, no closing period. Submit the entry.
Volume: 79.4925 (m³)
